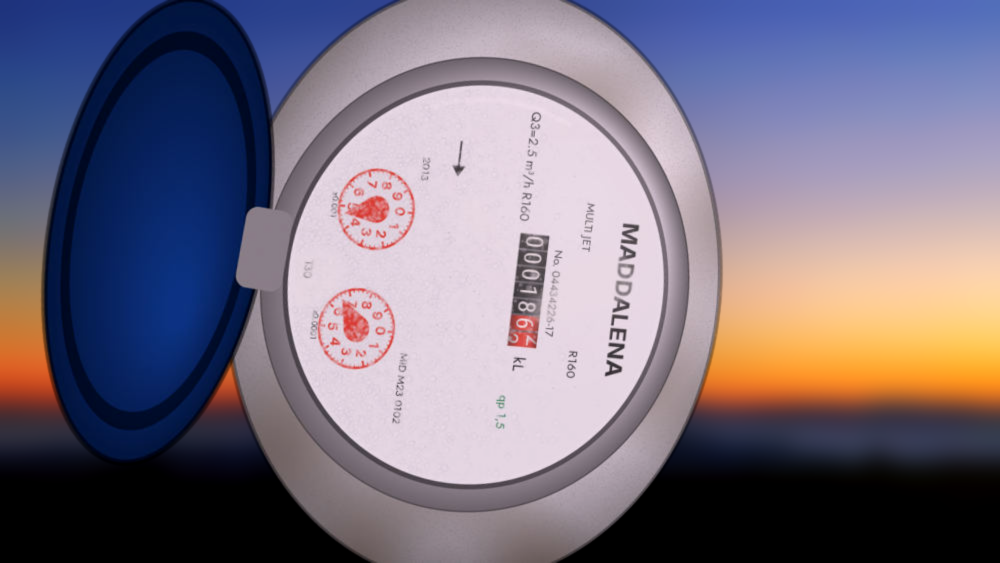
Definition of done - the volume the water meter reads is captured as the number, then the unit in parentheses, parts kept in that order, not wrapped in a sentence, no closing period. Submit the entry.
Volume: 18.6246 (kL)
